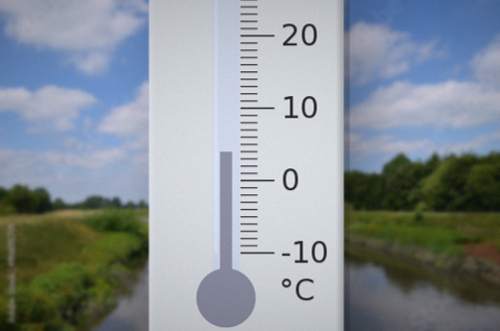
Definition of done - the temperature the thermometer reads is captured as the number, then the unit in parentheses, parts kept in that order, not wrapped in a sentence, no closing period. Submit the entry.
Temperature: 4 (°C)
